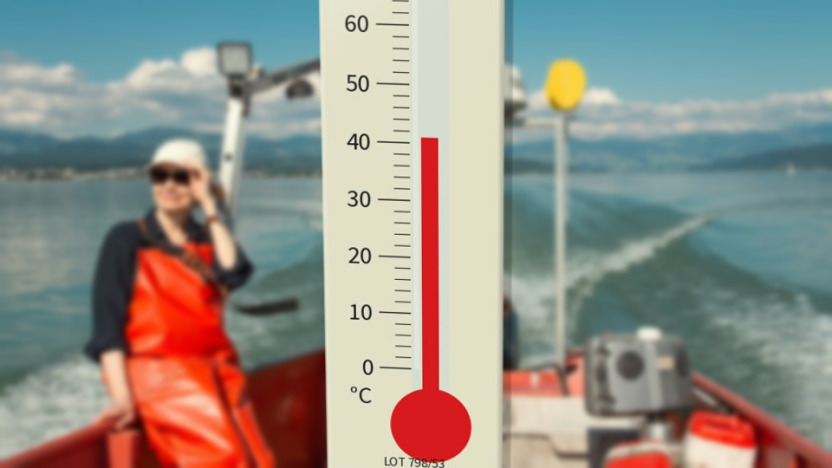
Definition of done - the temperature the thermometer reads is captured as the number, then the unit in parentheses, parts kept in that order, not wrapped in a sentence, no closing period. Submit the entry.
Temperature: 41 (°C)
